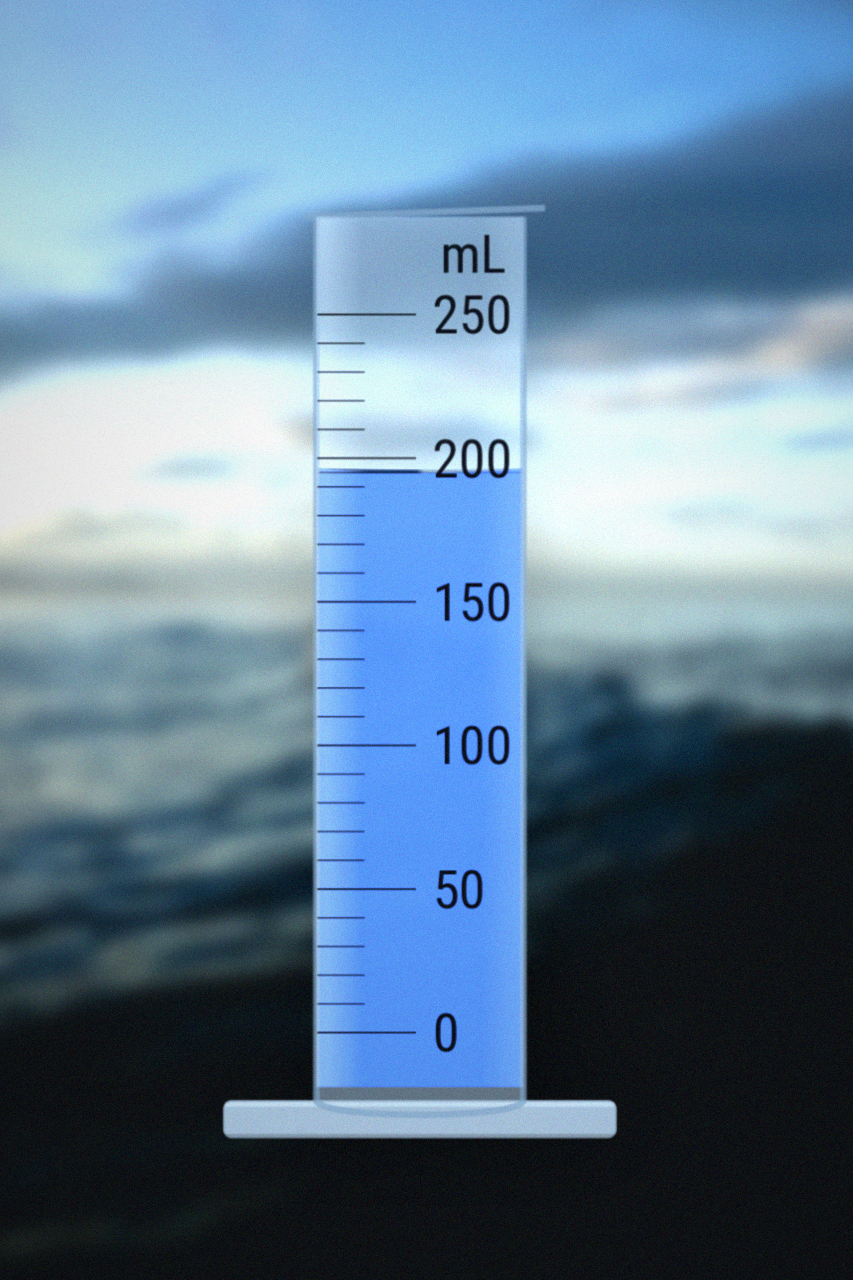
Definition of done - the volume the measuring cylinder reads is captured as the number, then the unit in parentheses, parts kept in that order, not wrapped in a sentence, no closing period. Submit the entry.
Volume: 195 (mL)
